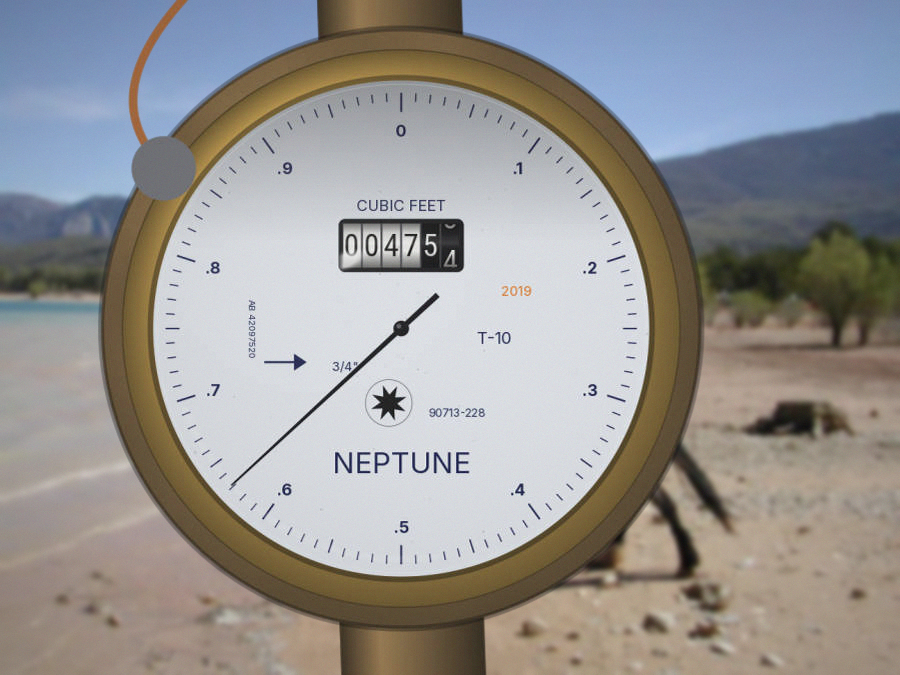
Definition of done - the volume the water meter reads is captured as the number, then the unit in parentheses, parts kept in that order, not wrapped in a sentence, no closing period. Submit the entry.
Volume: 4753.63 (ft³)
